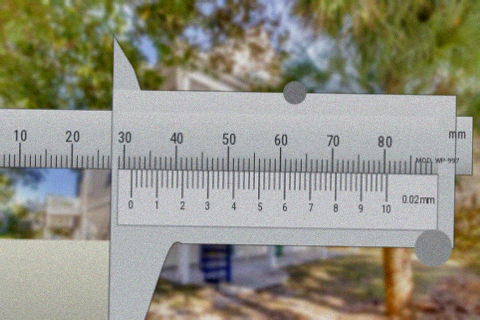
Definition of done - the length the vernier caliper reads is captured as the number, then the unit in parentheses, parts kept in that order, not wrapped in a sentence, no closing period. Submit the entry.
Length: 31.5 (mm)
